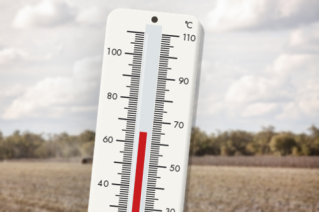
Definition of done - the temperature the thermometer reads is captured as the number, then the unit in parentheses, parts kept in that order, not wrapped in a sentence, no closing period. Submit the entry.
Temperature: 65 (°C)
